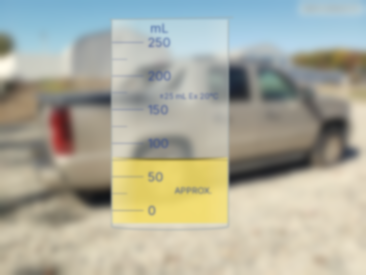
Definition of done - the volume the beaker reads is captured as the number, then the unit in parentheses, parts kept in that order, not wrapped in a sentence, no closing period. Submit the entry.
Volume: 75 (mL)
